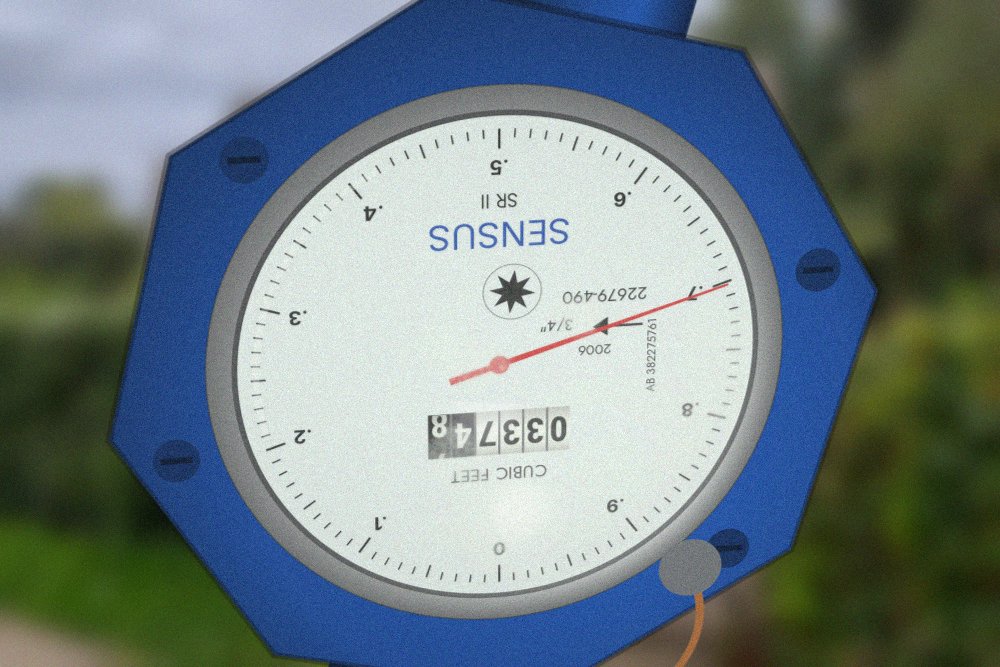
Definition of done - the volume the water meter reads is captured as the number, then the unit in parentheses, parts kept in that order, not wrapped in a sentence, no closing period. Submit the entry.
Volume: 33747.70 (ft³)
